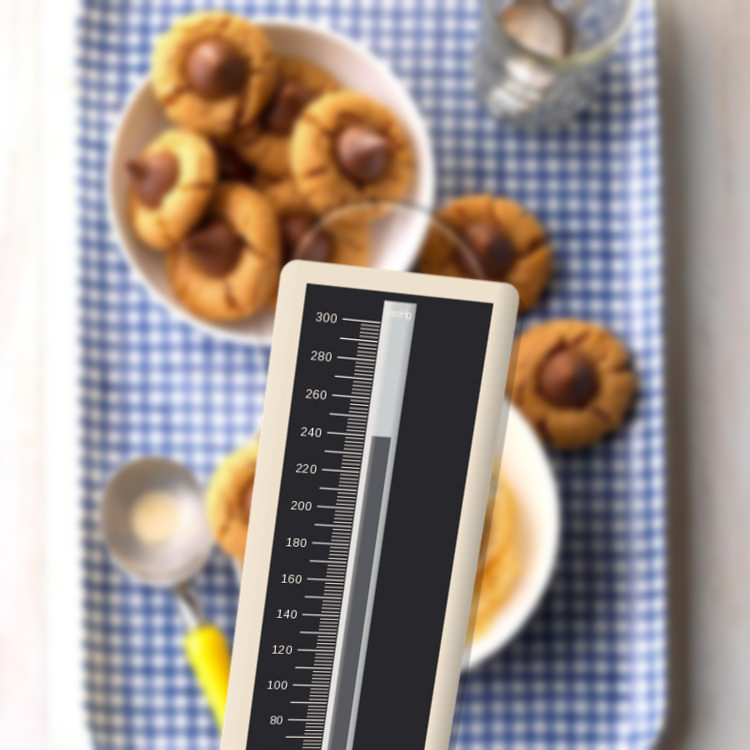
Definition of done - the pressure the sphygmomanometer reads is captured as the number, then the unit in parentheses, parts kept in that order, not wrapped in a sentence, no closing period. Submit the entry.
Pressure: 240 (mmHg)
